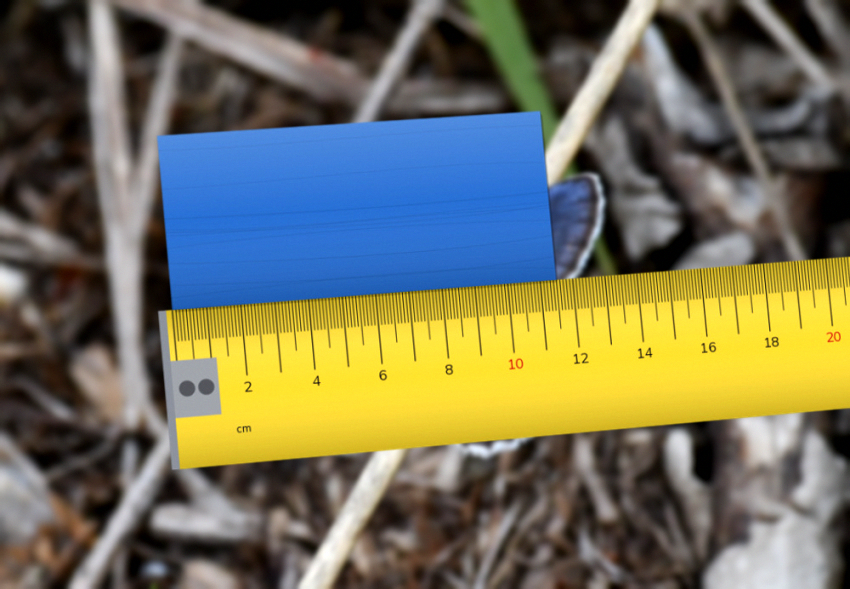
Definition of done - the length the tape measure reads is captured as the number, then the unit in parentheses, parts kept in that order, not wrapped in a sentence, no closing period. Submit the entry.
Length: 11.5 (cm)
